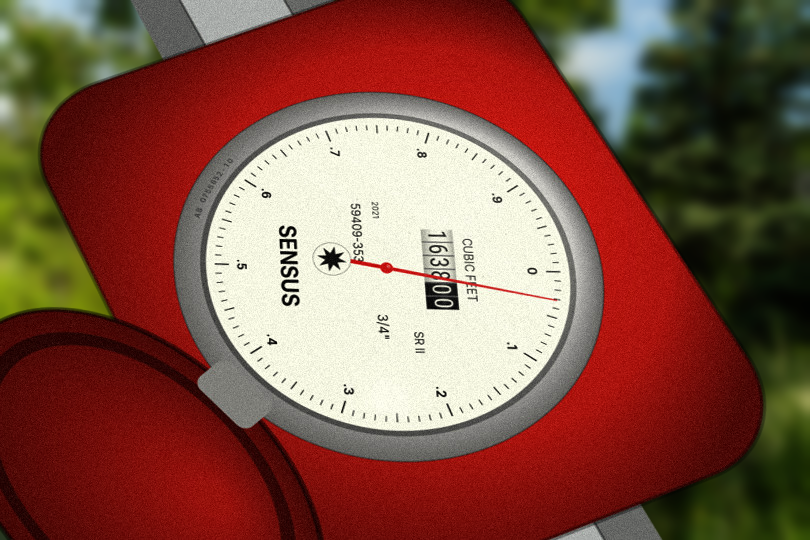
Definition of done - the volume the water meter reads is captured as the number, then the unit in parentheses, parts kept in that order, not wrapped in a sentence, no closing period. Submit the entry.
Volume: 163800.03 (ft³)
